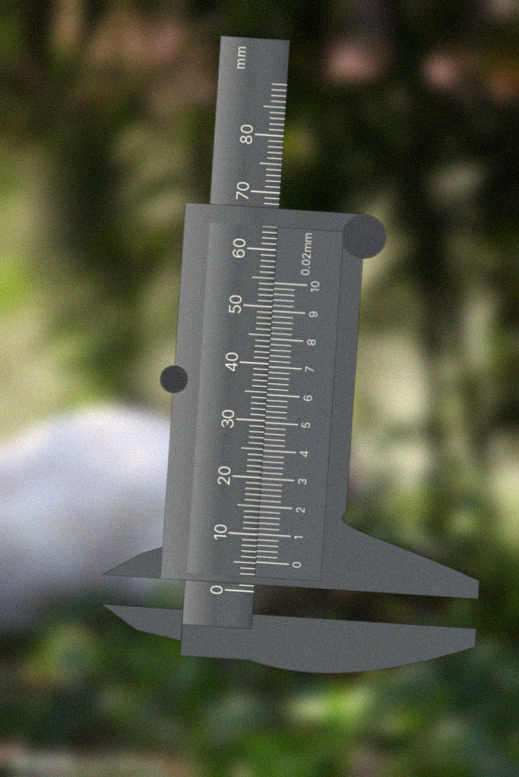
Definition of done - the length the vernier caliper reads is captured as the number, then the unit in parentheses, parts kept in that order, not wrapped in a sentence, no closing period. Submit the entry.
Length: 5.2 (mm)
